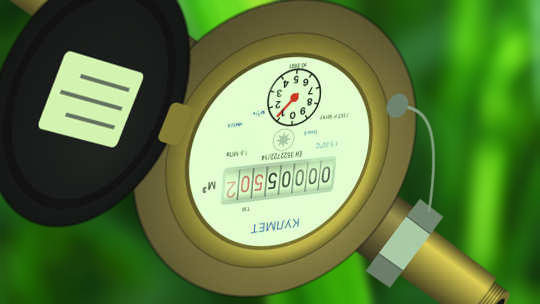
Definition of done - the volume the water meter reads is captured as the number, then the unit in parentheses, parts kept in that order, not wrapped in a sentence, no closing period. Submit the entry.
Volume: 5.5021 (m³)
